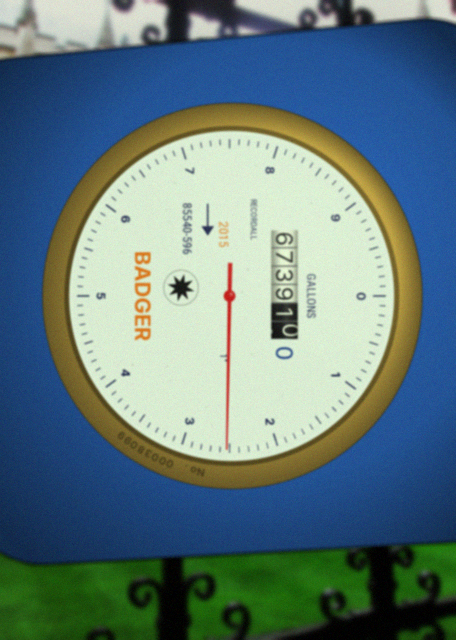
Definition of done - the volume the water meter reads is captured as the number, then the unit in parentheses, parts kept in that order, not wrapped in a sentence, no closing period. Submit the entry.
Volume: 6739102.5 (gal)
